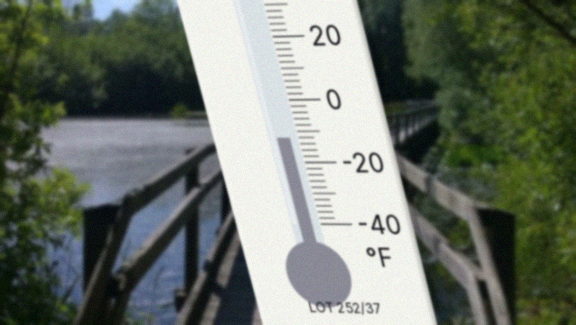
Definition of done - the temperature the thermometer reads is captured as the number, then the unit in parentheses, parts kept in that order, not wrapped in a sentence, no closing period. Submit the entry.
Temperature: -12 (°F)
